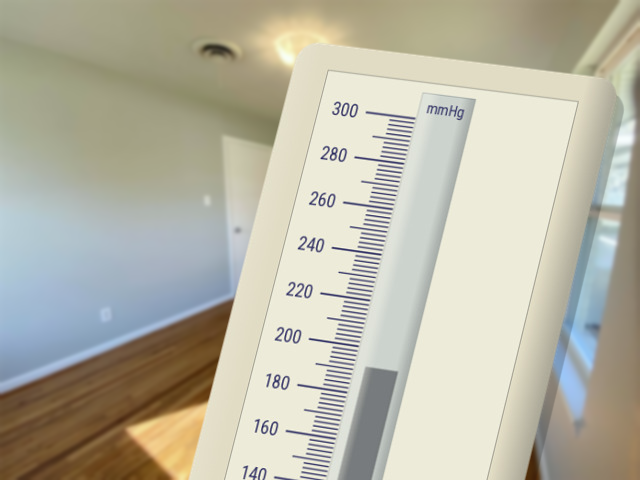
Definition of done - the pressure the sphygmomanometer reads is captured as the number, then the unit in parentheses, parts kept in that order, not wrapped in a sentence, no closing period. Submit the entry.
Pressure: 192 (mmHg)
